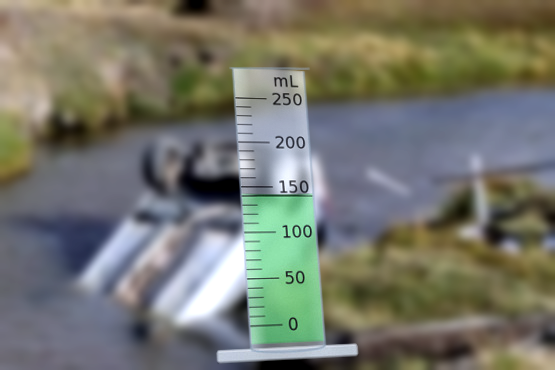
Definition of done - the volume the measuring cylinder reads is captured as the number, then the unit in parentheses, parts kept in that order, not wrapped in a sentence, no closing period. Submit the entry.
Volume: 140 (mL)
